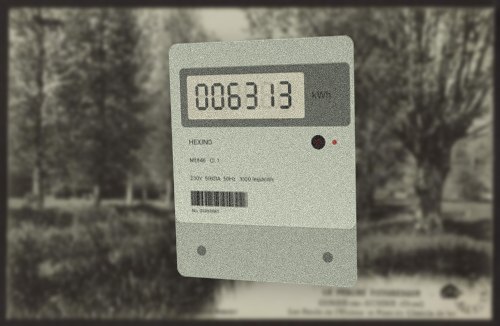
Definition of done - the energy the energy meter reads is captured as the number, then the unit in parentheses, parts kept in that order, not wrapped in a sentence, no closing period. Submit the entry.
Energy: 6313 (kWh)
